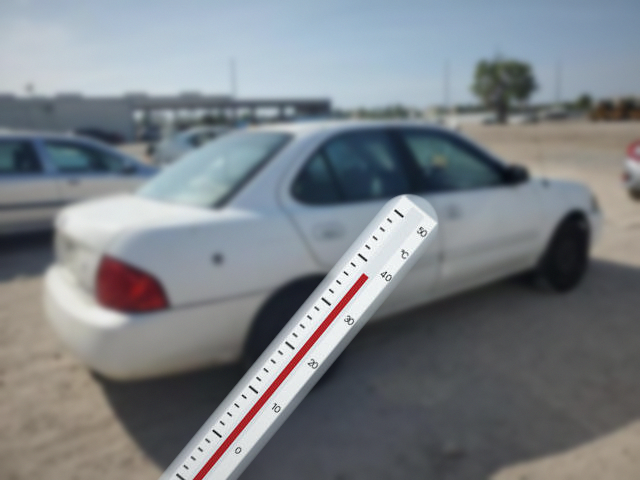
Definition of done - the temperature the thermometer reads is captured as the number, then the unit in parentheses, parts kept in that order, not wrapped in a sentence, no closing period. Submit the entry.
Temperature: 38 (°C)
